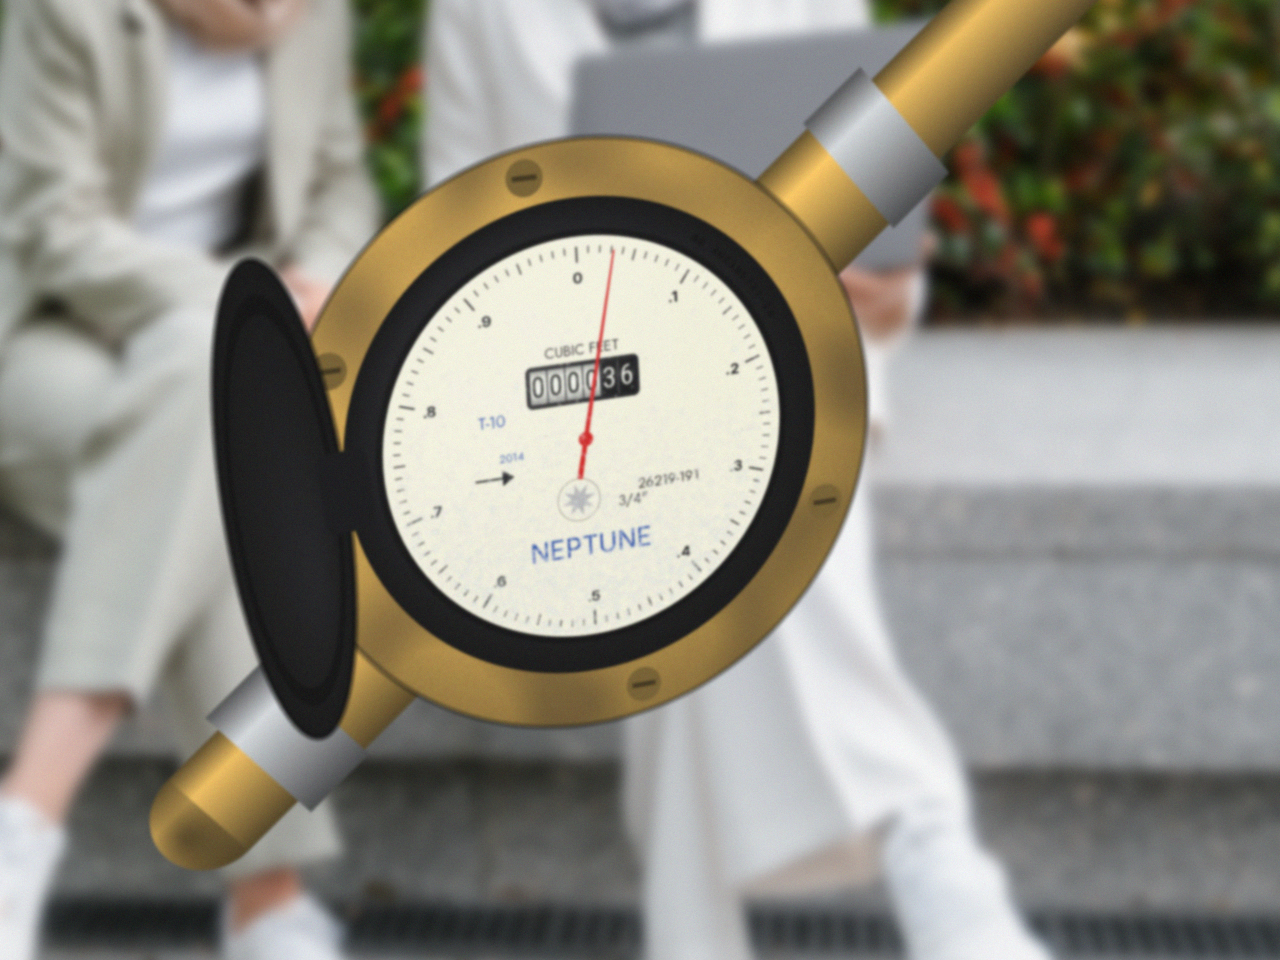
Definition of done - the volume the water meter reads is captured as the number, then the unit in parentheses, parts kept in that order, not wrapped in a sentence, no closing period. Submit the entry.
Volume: 36.03 (ft³)
